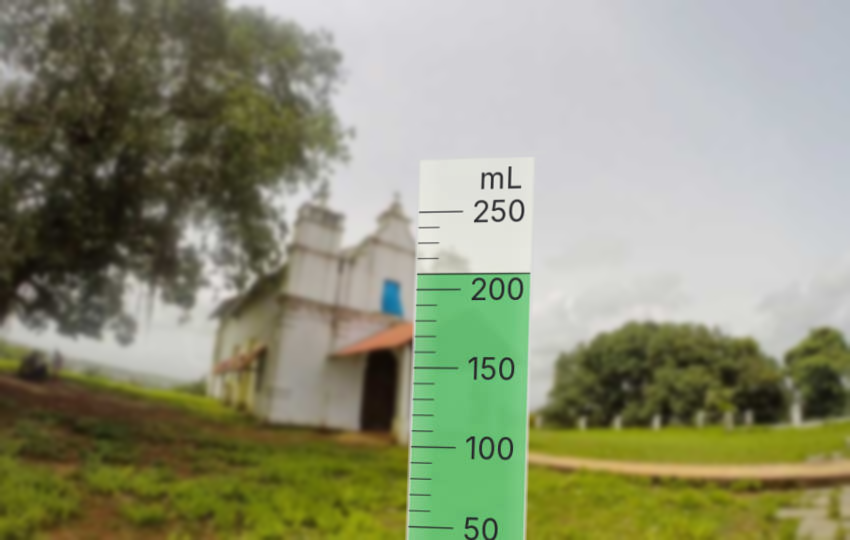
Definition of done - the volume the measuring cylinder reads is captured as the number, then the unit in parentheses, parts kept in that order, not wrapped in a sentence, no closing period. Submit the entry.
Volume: 210 (mL)
